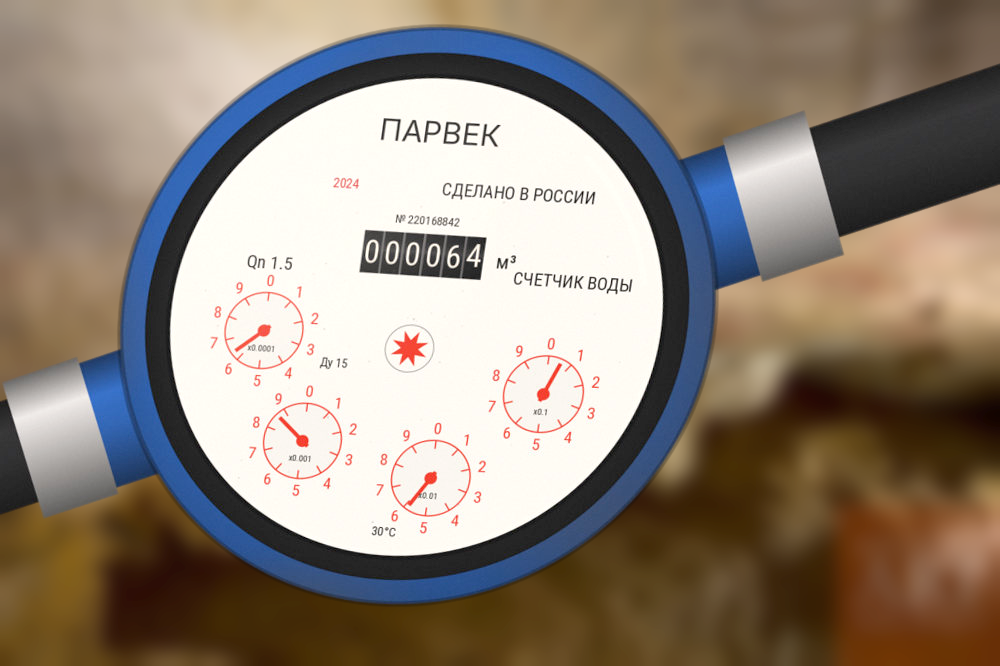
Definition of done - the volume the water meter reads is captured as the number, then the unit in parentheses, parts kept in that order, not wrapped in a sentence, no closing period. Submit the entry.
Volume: 64.0586 (m³)
